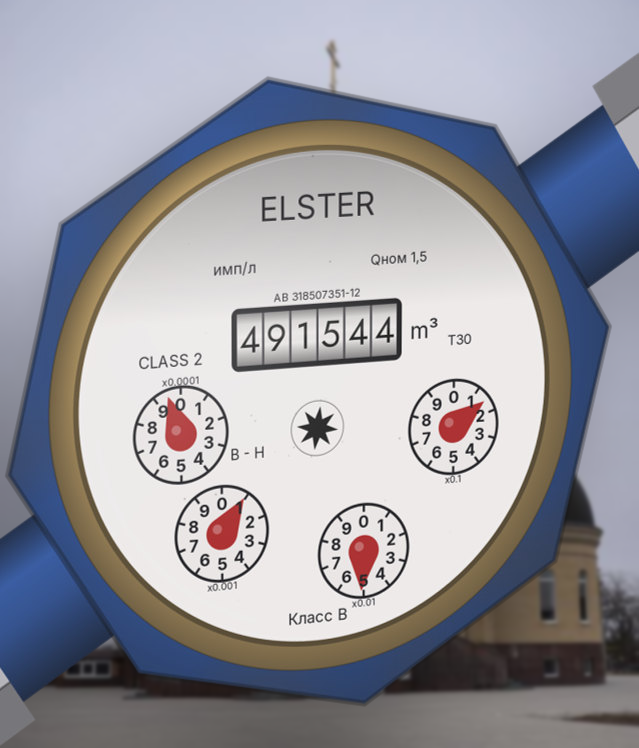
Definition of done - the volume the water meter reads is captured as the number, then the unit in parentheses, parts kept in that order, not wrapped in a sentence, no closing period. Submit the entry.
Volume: 491544.1509 (m³)
